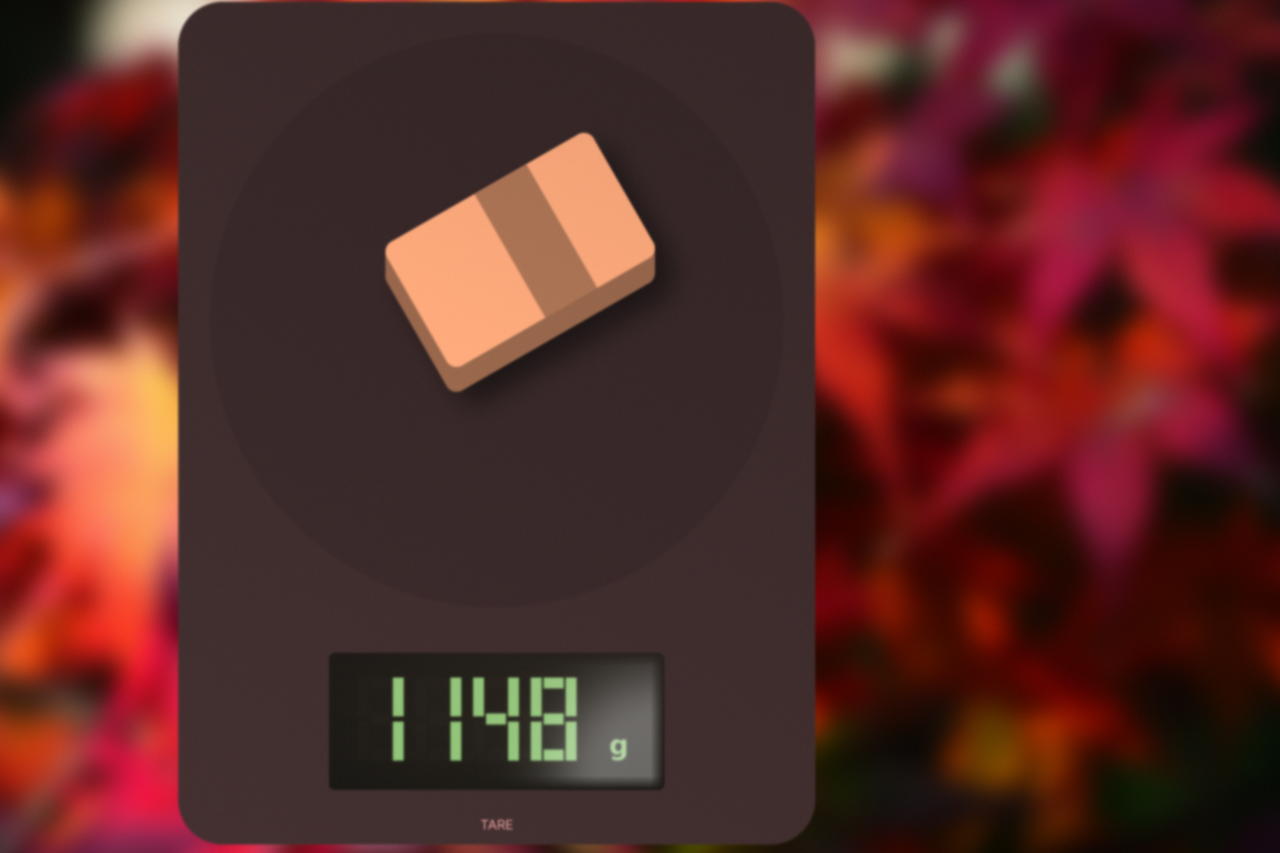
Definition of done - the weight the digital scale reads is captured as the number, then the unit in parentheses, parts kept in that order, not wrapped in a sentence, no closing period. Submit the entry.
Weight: 1148 (g)
